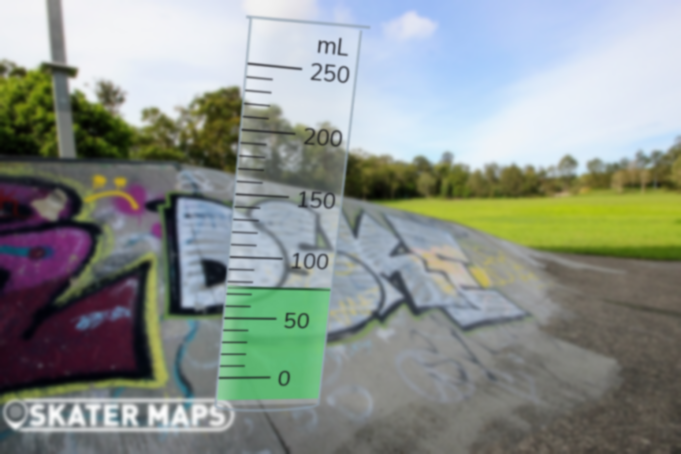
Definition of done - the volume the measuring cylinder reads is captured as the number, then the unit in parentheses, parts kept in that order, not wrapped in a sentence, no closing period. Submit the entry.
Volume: 75 (mL)
